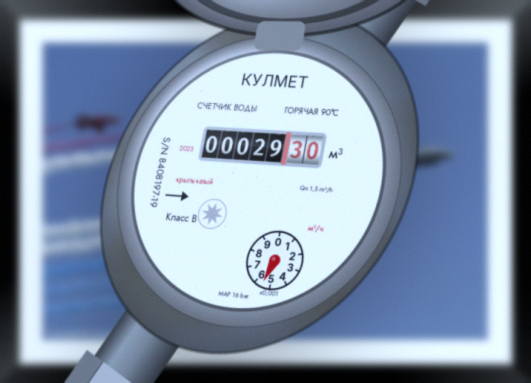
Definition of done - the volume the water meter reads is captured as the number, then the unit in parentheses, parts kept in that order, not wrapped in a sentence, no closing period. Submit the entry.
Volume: 29.305 (m³)
